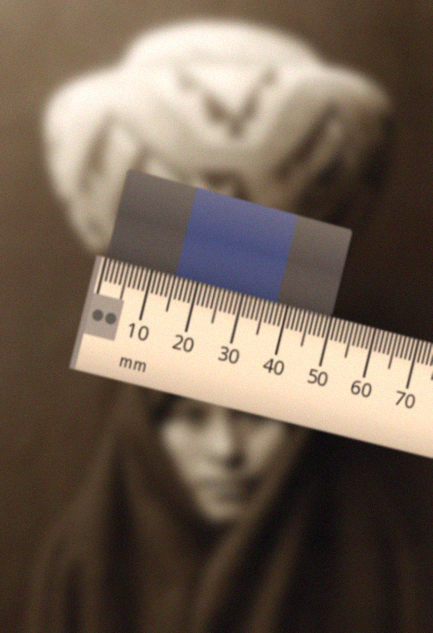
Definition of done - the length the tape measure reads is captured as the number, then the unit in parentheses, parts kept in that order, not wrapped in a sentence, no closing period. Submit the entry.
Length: 50 (mm)
